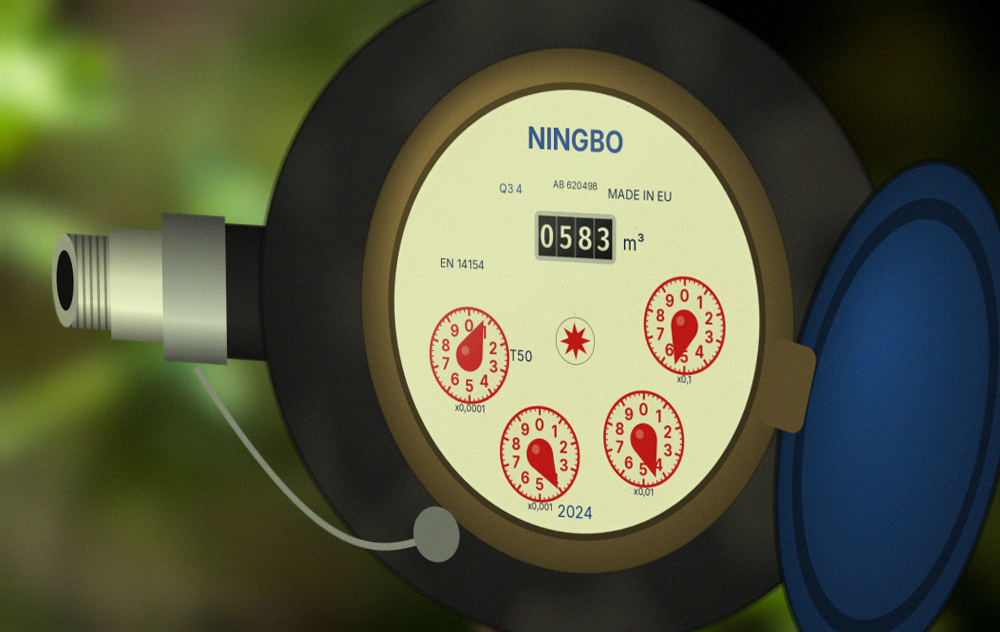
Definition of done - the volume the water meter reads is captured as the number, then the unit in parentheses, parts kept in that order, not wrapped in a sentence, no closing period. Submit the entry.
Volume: 583.5440 (m³)
